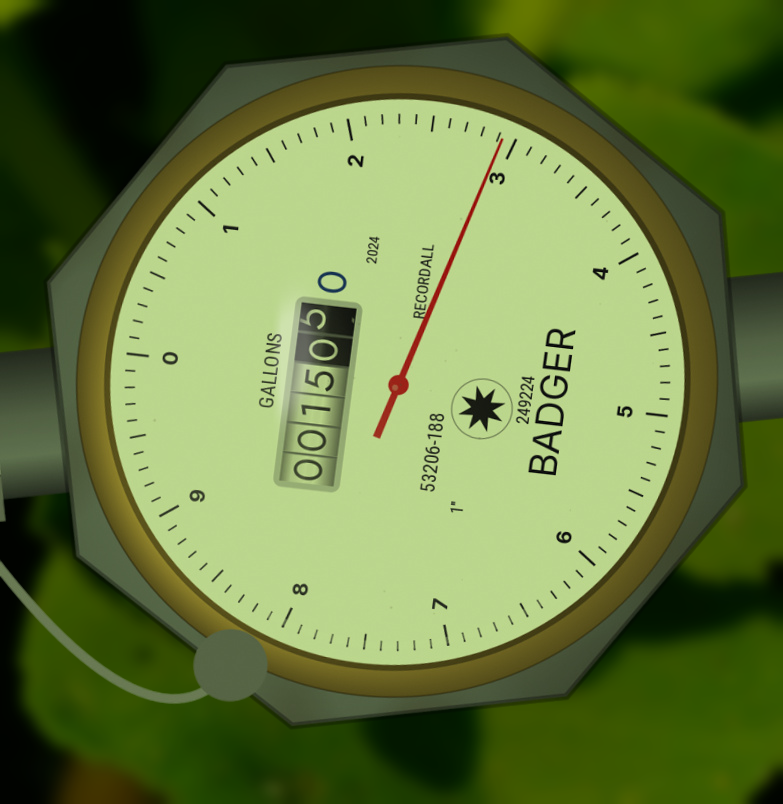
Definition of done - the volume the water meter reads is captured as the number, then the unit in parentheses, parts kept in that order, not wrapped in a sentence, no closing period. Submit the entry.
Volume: 15052.9 (gal)
